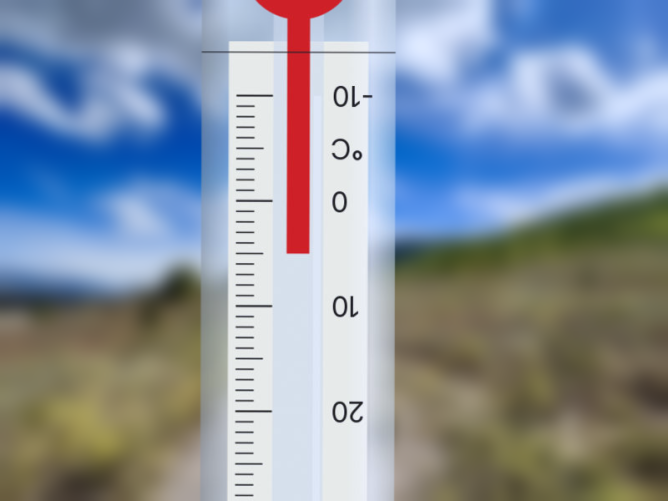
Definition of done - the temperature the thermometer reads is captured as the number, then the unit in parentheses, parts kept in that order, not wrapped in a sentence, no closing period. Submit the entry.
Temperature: 5 (°C)
